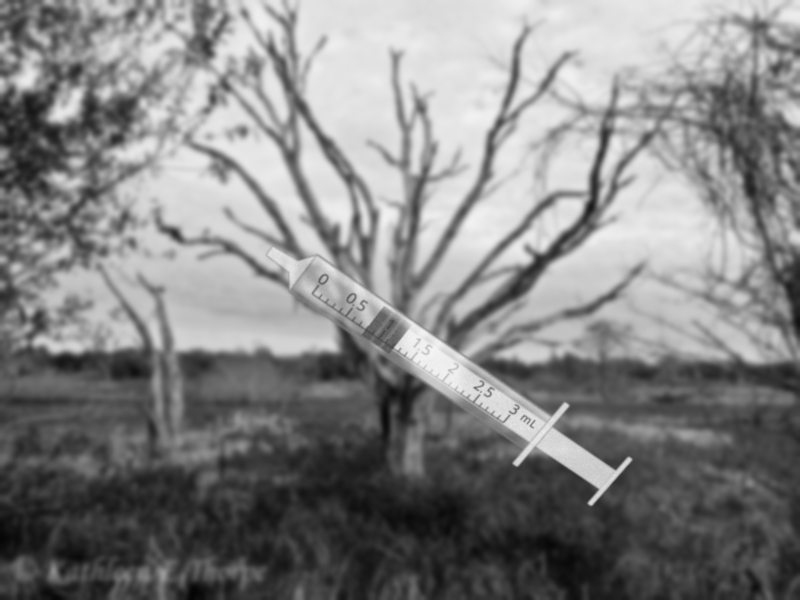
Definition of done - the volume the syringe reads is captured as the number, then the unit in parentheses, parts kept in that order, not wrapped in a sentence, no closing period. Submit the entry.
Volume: 0.8 (mL)
